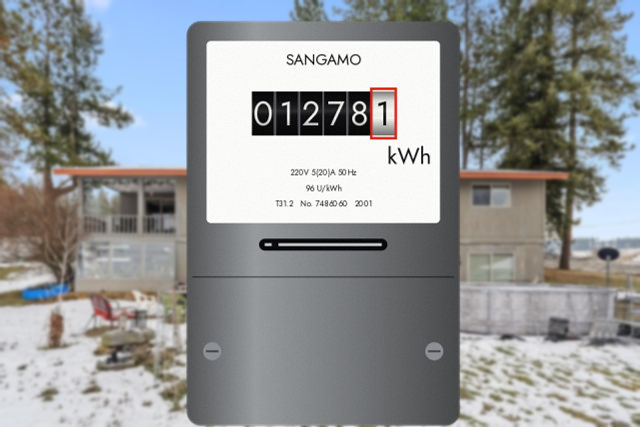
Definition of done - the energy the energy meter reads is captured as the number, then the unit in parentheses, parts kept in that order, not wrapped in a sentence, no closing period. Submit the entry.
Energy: 1278.1 (kWh)
